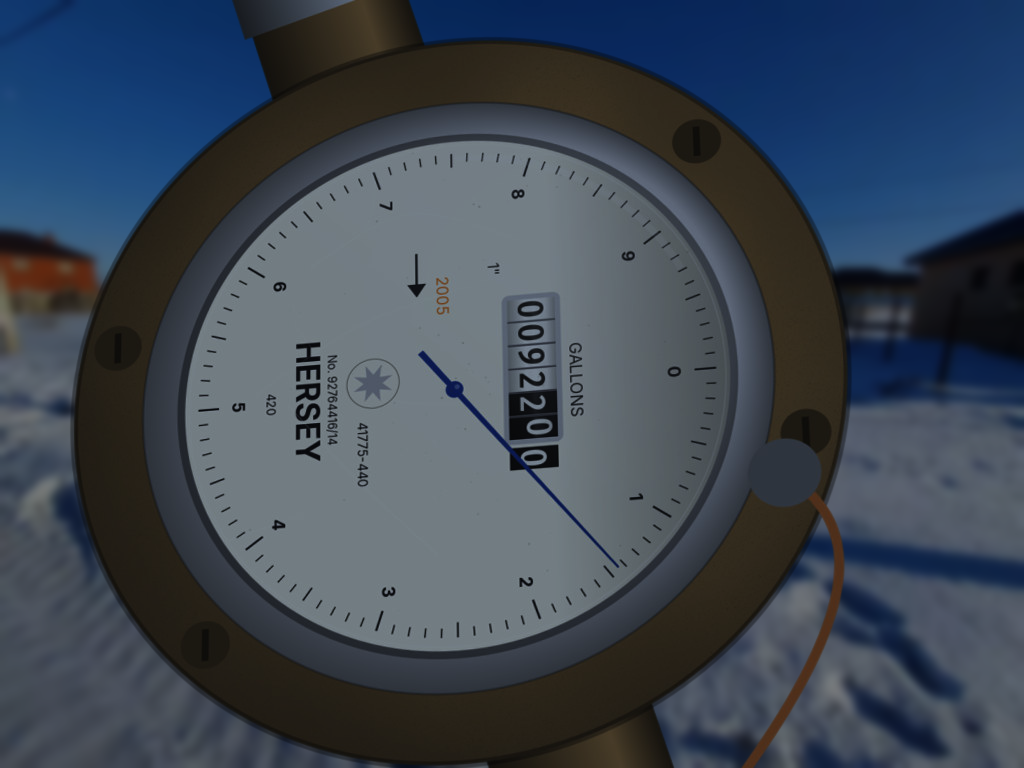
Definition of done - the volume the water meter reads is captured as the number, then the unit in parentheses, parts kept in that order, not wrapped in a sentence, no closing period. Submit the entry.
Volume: 92201.4 (gal)
